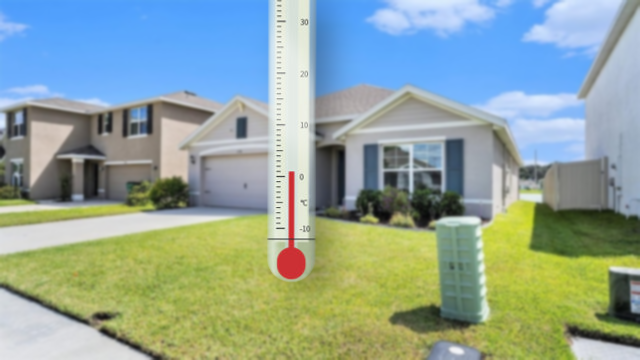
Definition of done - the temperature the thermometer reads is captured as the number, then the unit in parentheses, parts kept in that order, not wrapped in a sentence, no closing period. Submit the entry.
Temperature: 1 (°C)
